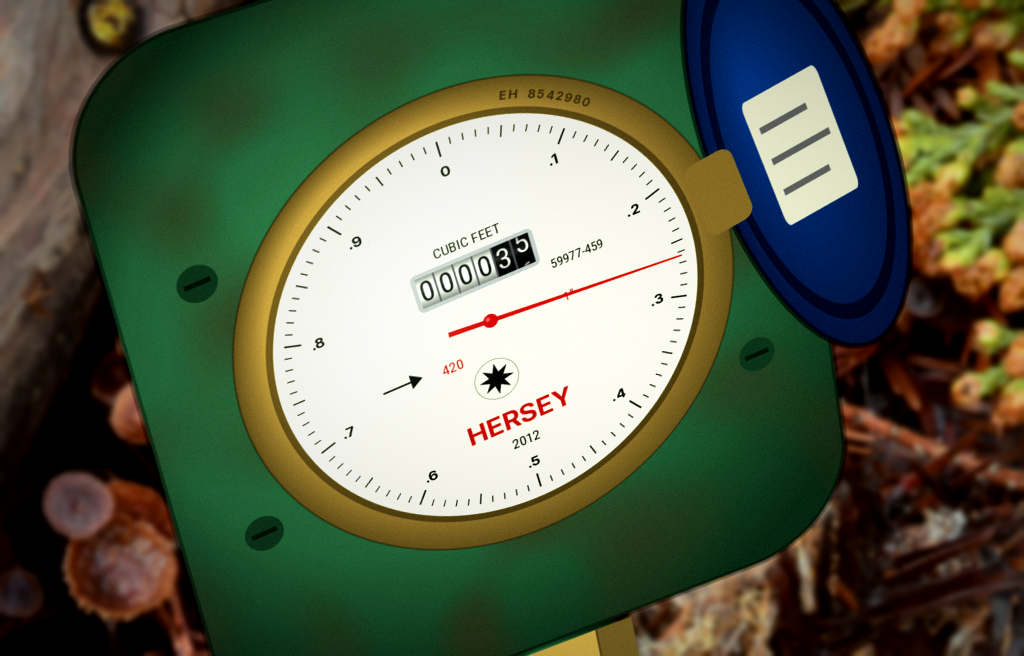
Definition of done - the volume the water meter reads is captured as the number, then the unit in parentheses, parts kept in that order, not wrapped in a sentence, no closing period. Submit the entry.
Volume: 35.26 (ft³)
